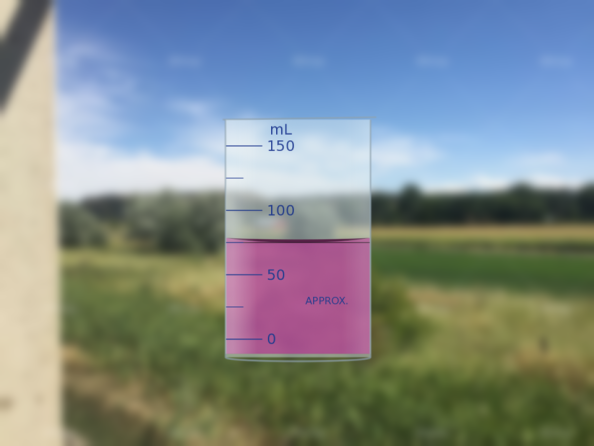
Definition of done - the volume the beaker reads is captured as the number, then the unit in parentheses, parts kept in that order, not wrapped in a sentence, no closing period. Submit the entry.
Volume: 75 (mL)
